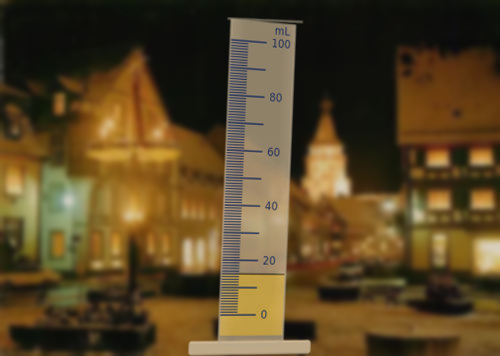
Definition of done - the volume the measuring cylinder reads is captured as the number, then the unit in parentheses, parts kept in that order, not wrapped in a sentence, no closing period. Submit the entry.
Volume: 15 (mL)
